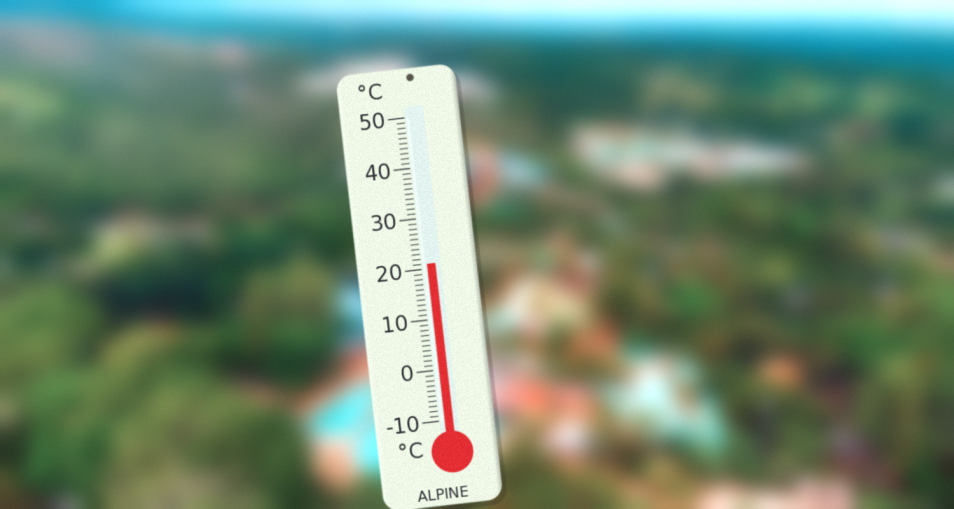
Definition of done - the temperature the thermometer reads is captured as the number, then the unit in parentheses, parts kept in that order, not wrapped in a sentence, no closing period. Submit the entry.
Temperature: 21 (°C)
